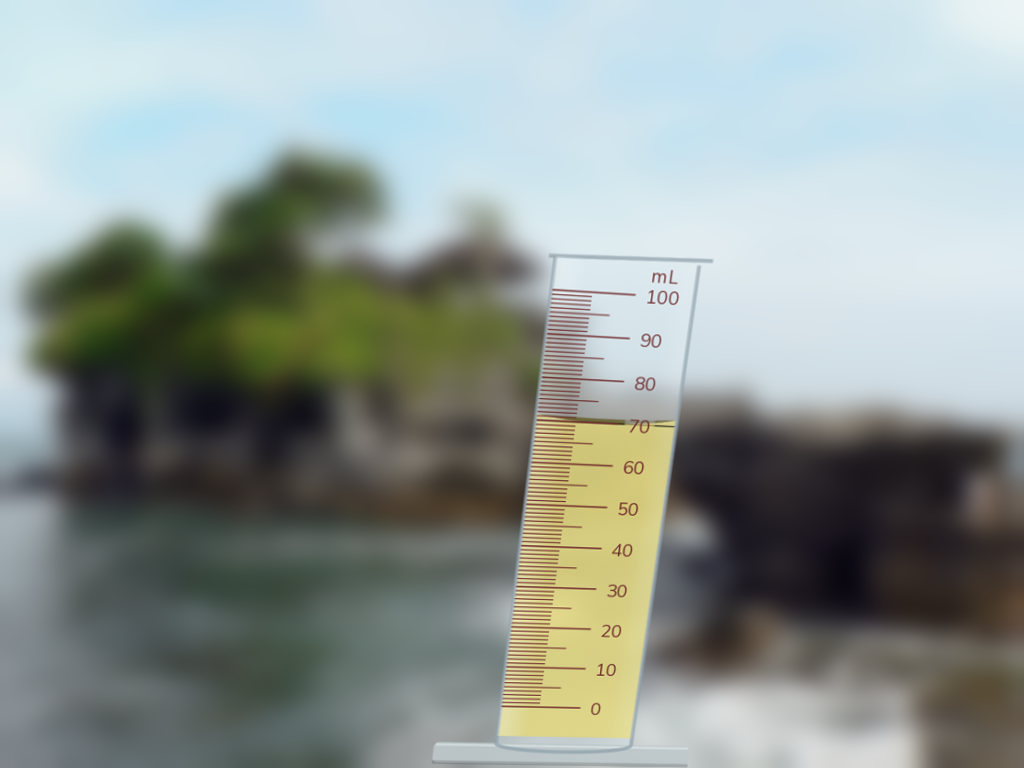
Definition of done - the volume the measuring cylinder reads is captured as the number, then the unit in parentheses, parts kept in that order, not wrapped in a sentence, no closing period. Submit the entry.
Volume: 70 (mL)
